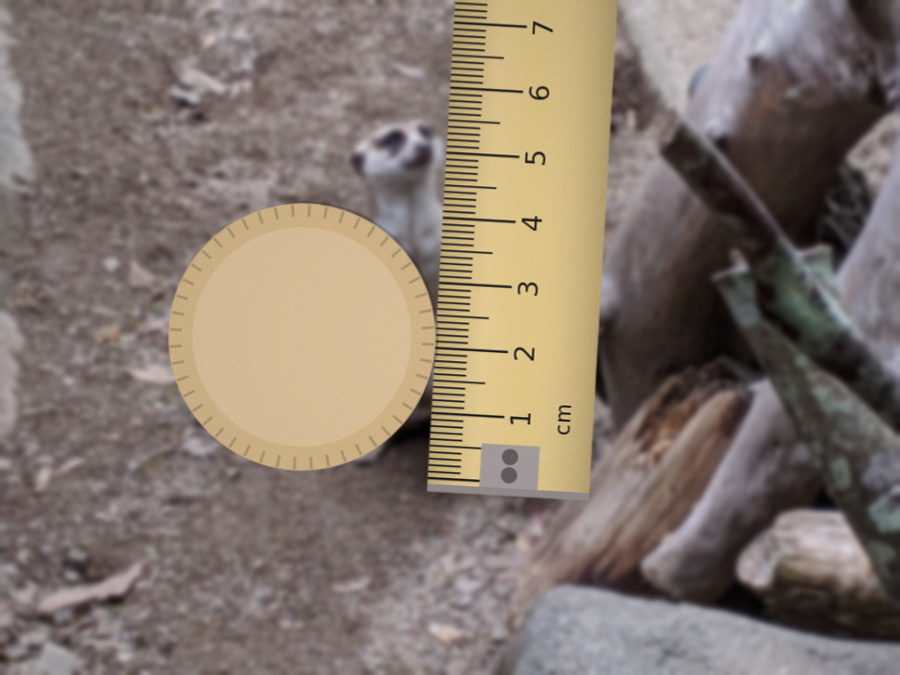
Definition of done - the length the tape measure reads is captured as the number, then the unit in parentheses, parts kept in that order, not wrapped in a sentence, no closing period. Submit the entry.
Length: 4.1 (cm)
